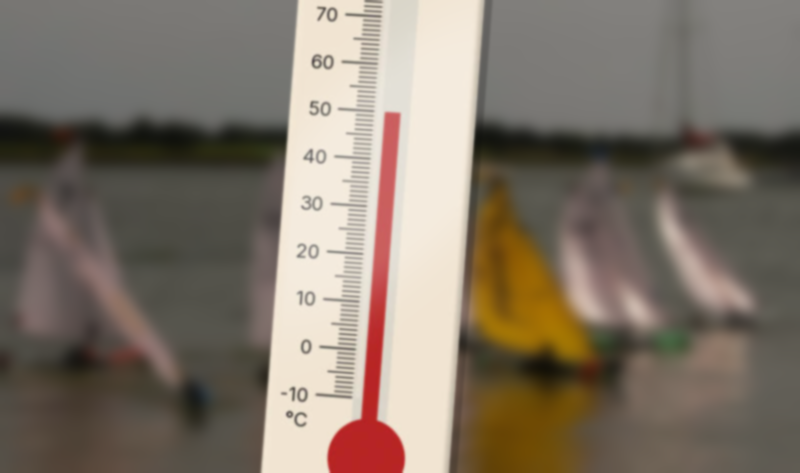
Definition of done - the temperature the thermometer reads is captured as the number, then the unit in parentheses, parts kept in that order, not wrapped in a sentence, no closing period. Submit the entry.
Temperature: 50 (°C)
